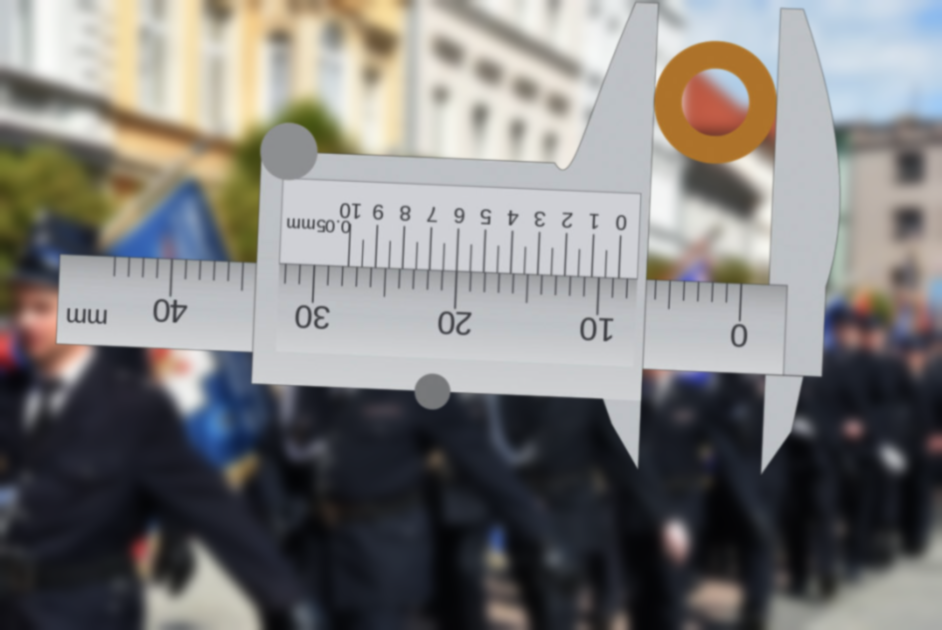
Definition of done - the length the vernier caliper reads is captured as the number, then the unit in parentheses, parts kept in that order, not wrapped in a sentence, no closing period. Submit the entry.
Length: 8.6 (mm)
